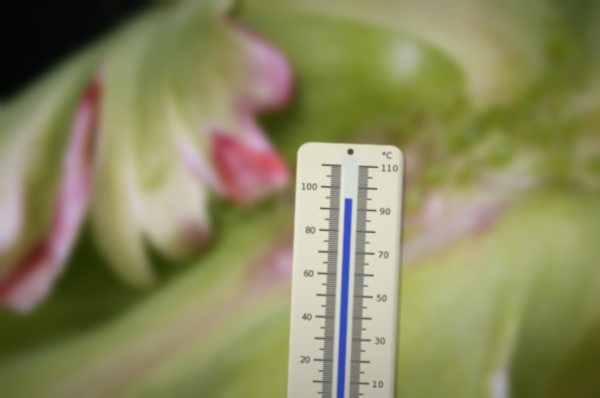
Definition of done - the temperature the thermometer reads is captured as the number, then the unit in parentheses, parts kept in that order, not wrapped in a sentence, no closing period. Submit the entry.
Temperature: 95 (°C)
